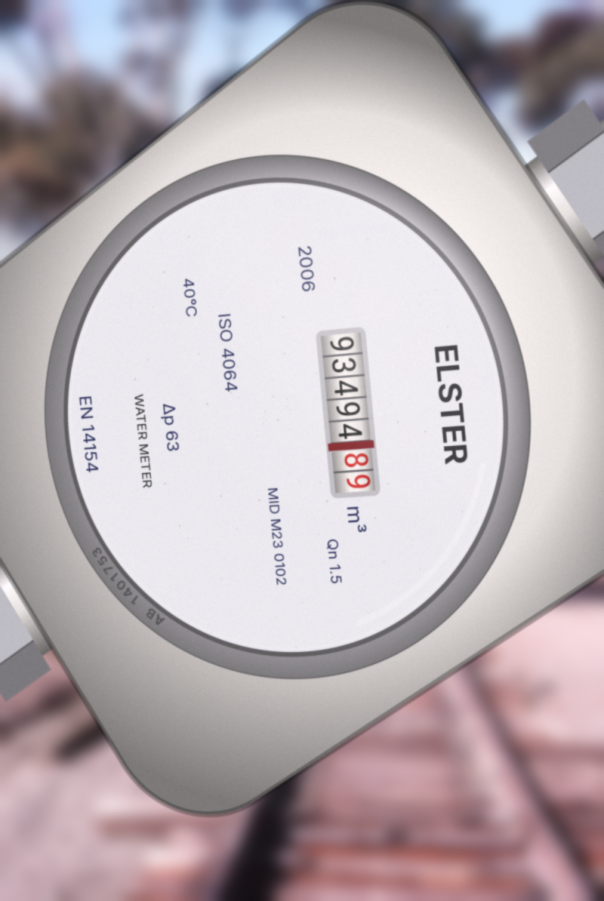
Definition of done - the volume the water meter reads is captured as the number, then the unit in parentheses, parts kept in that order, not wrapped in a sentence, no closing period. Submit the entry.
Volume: 93494.89 (m³)
